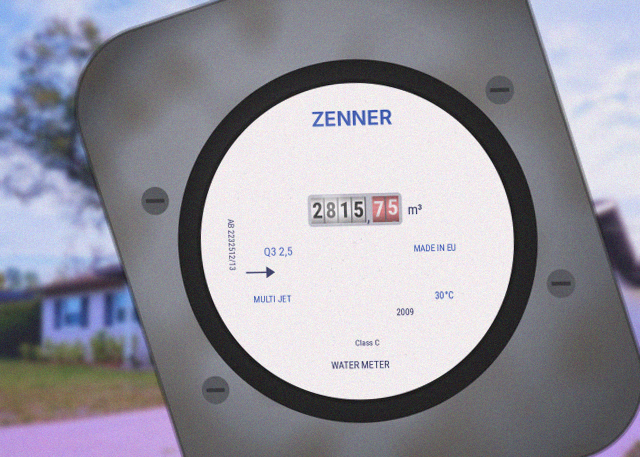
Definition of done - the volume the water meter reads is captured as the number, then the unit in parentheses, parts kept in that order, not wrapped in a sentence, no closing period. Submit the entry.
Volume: 2815.75 (m³)
